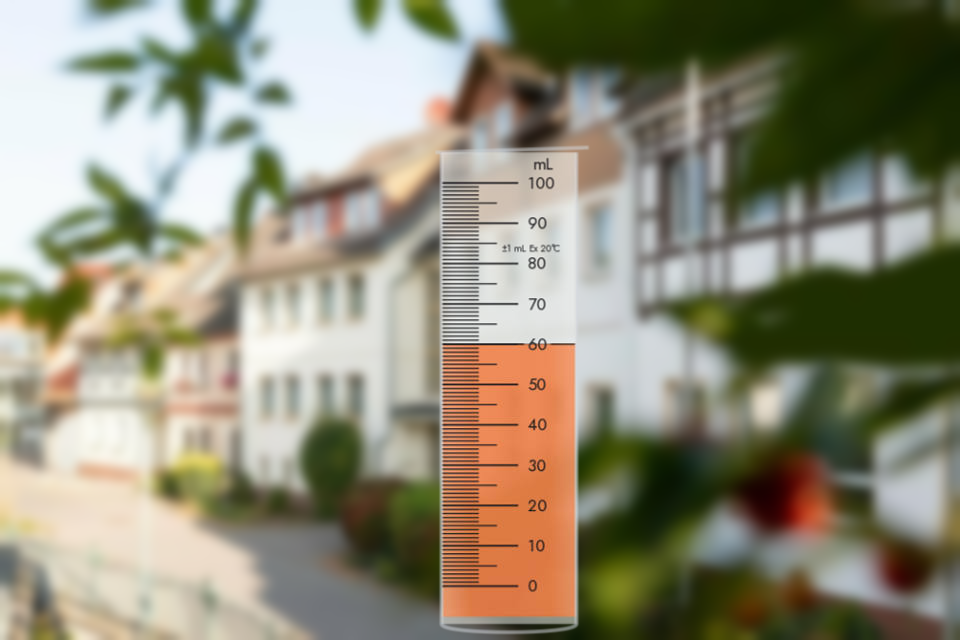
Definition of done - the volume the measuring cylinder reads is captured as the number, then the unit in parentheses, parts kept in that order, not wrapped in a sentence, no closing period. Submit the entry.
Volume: 60 (mL)
